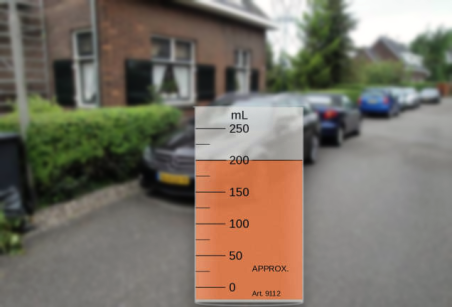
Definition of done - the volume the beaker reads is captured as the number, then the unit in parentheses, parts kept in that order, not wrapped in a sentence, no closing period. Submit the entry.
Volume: 200 (mL)
